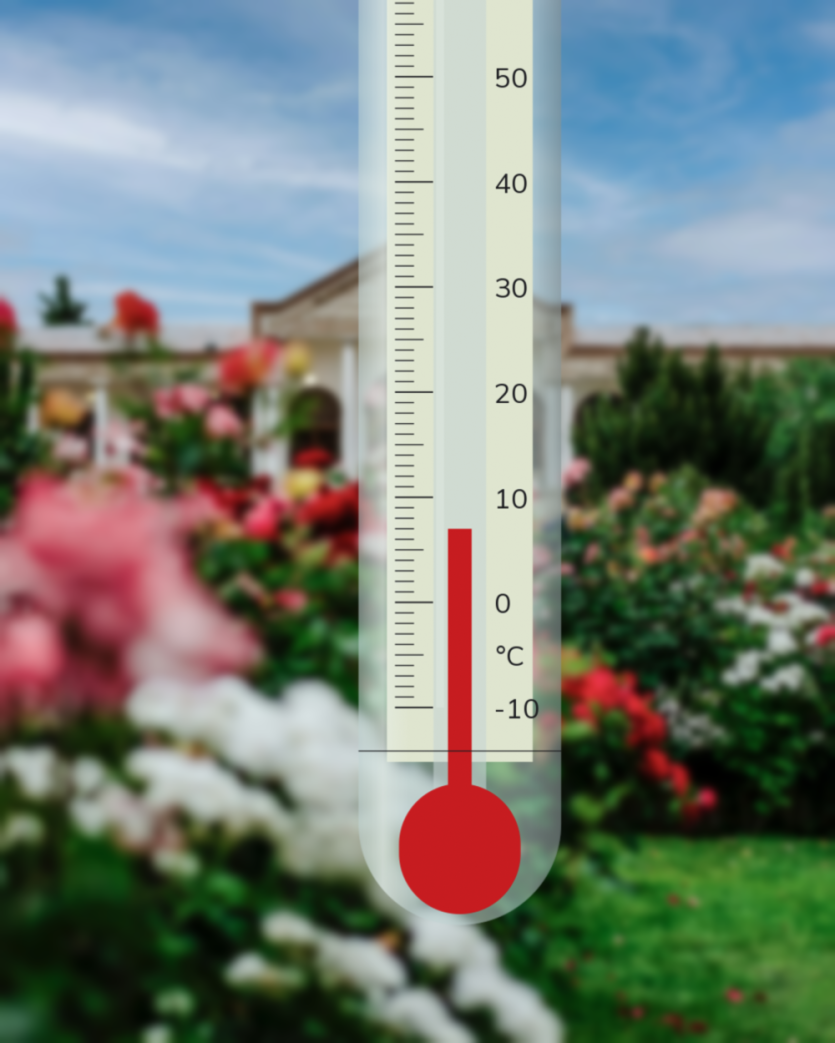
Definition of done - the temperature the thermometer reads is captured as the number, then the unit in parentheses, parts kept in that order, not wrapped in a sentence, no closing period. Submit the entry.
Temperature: 7 (°C)
